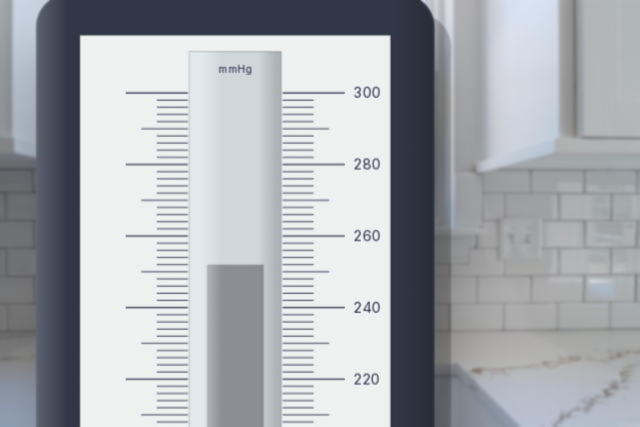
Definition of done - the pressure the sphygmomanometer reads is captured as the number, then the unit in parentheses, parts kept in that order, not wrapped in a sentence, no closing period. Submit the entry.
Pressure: 252 (mmHg)
